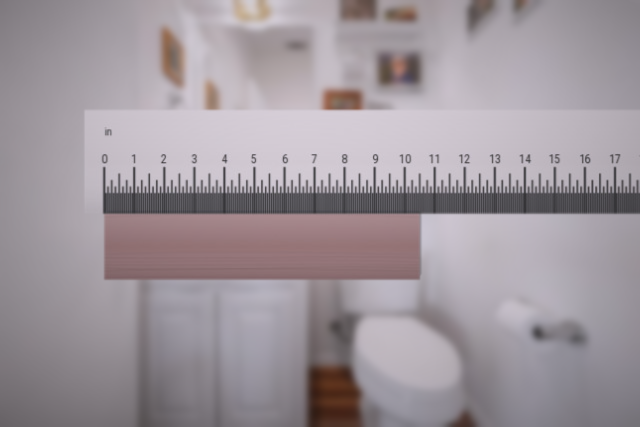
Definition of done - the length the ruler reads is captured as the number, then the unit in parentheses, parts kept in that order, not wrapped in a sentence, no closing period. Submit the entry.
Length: 10.5 (in)
